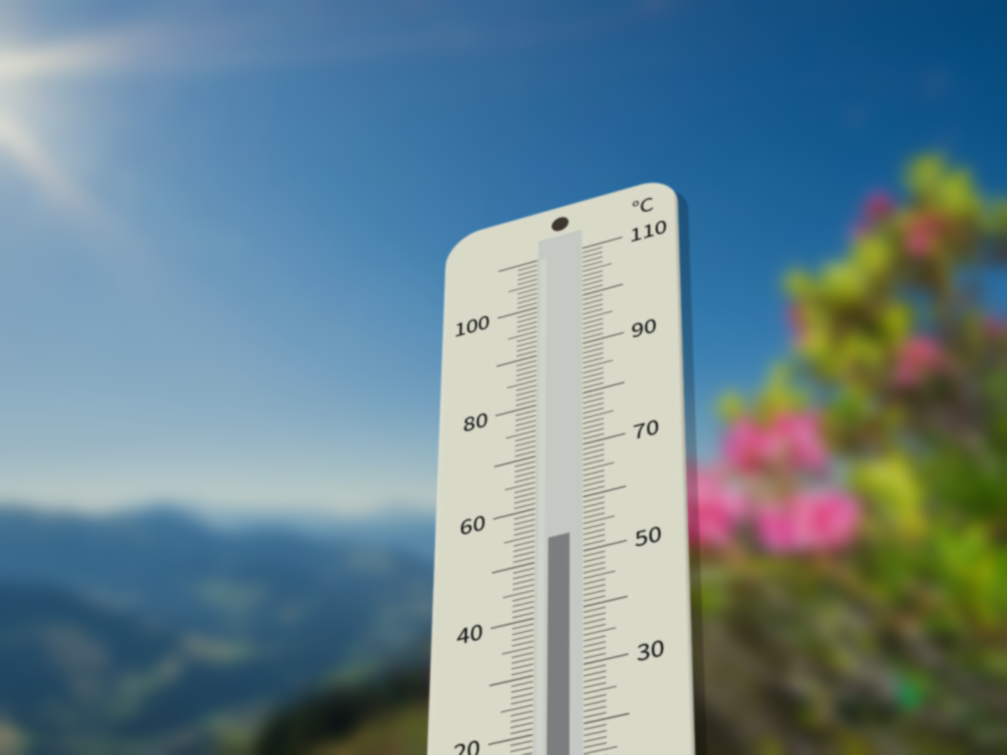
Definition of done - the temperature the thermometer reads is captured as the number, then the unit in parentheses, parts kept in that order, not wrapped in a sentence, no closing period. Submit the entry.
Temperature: 54 (°C)
